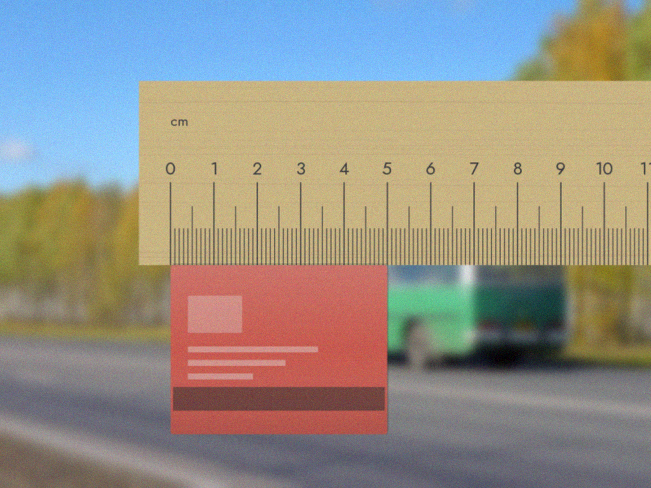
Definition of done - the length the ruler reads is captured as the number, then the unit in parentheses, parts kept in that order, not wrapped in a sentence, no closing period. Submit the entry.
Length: 5 (cm)
